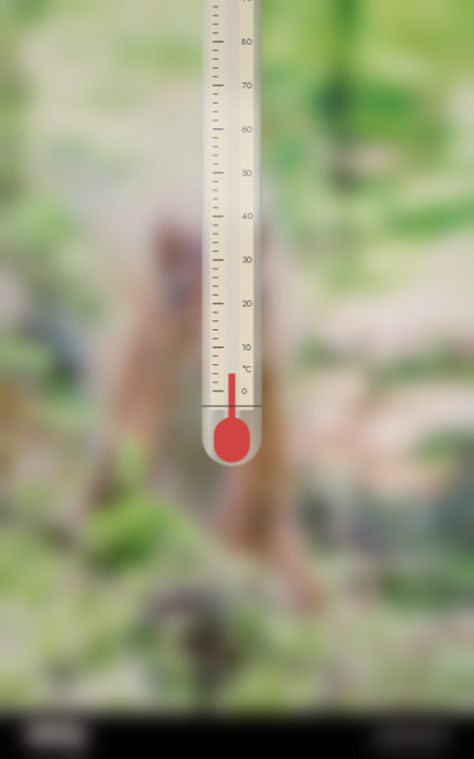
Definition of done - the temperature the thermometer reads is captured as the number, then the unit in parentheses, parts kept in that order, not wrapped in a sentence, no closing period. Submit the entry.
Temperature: 4 (°C)
